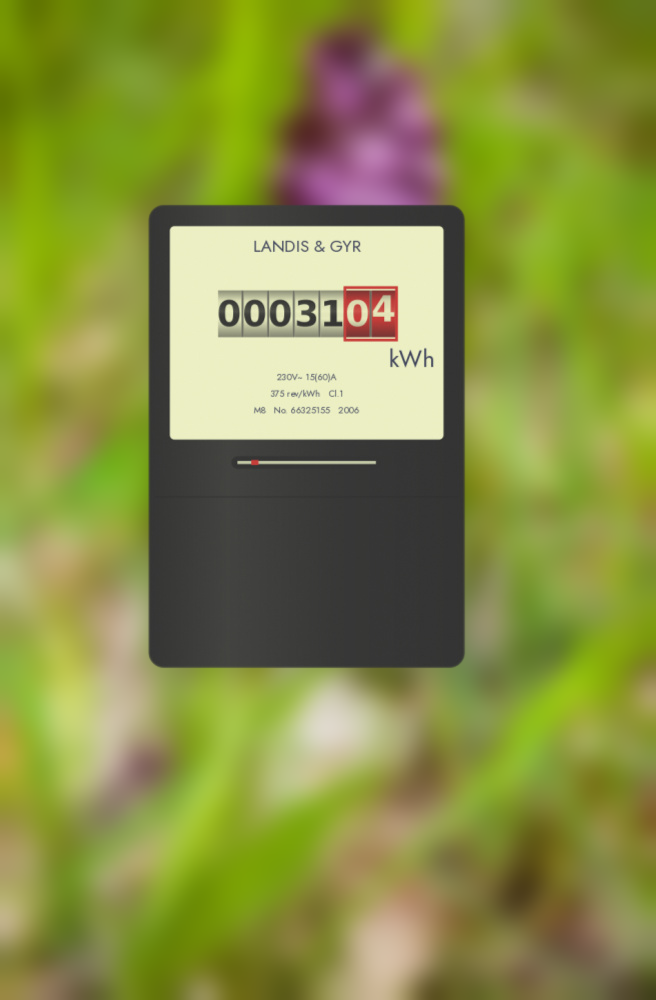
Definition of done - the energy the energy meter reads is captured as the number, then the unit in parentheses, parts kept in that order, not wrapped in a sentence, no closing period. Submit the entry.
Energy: 31.04 (kWh)
